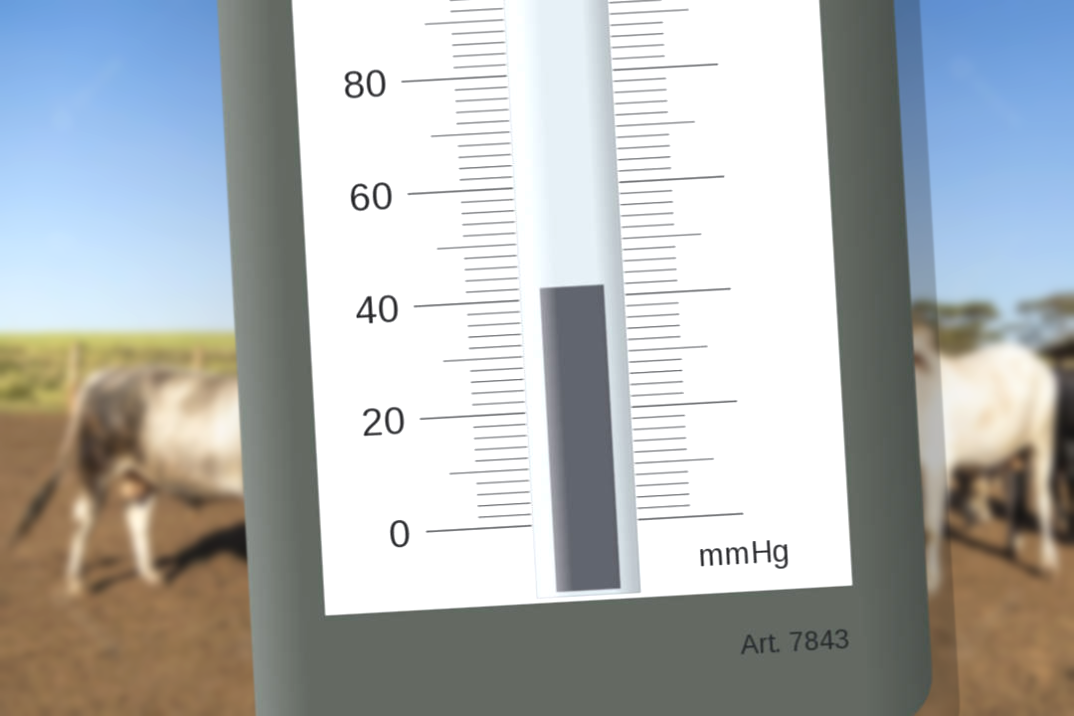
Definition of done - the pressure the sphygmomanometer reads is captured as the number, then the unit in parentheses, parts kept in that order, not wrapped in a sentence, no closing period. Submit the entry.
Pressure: 42 (mmHg)
